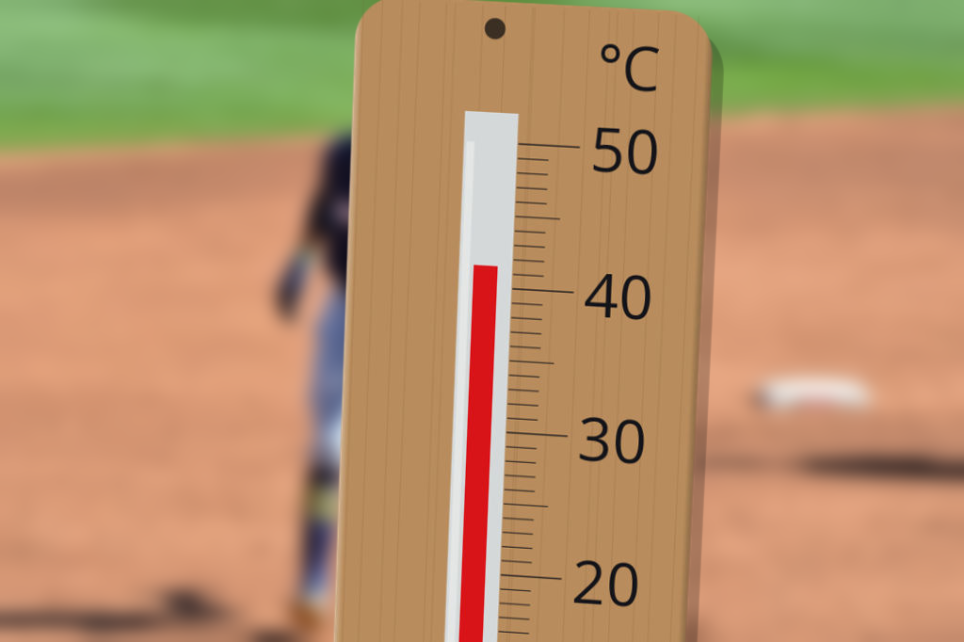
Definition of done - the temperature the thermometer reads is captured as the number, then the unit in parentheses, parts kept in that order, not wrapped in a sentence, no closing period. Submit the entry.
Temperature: 41.5 (°C)
